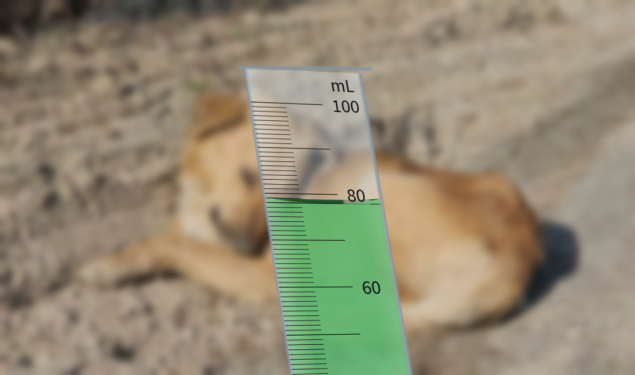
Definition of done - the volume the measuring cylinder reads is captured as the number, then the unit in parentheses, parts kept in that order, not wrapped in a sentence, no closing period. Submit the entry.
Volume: 78 (mL)
